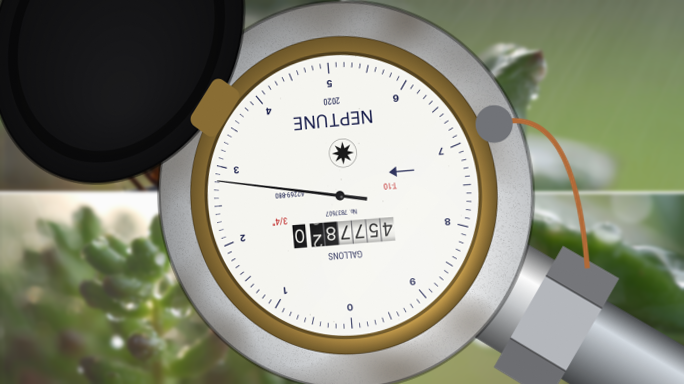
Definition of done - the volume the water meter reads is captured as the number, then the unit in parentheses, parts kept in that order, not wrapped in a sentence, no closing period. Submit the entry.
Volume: 4577822.8 (gal)
